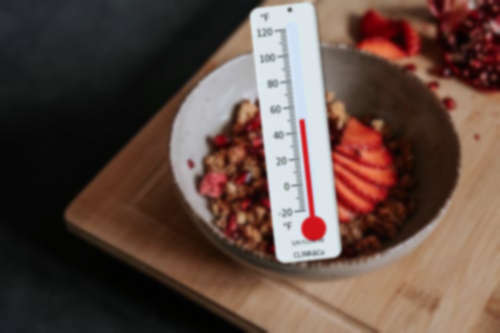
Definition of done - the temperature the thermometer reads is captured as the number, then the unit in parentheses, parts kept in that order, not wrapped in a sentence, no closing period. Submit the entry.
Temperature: 50 (°F)
